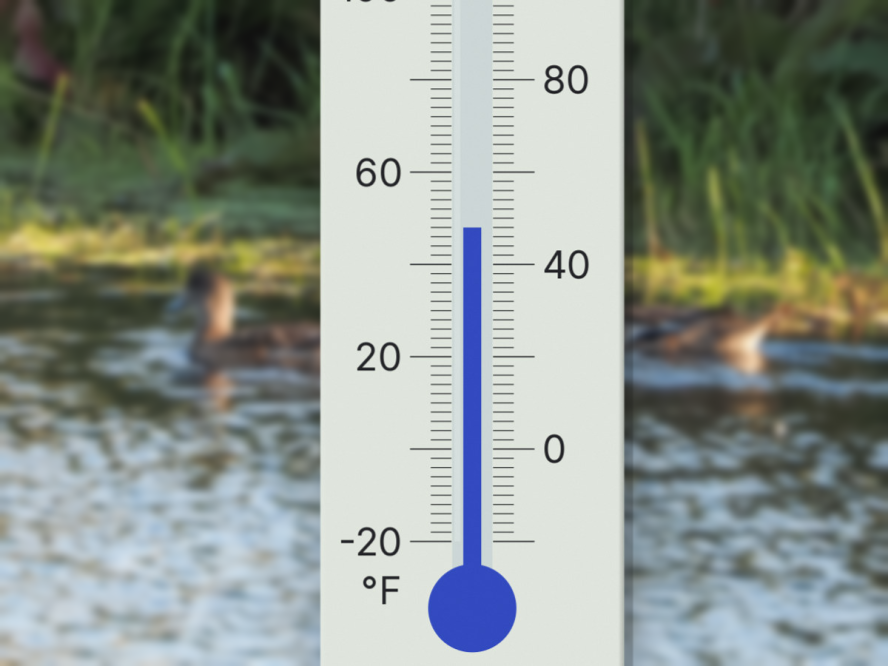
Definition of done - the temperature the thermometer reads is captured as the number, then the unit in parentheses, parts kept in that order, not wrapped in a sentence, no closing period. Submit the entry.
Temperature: 48 (°F)
